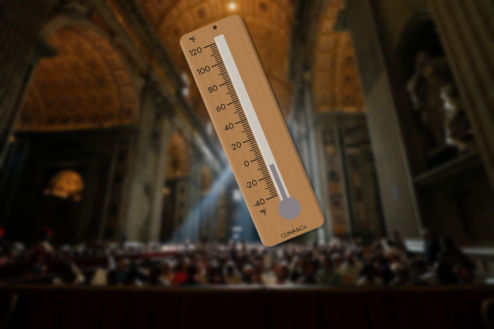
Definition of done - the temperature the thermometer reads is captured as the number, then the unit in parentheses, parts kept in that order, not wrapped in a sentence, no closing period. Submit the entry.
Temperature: -10 (°F)
